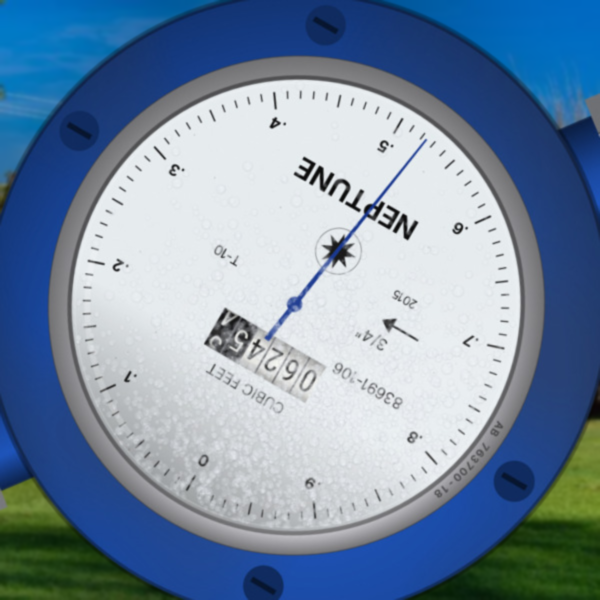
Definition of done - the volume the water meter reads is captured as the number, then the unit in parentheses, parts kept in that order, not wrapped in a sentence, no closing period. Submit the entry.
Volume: 62453.52 (ft³)
